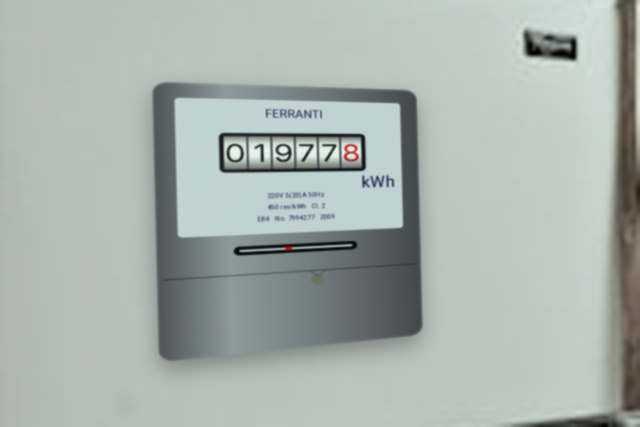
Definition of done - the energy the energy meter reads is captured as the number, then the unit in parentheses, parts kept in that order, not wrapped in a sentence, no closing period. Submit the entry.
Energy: 1977.8 (kWh)
